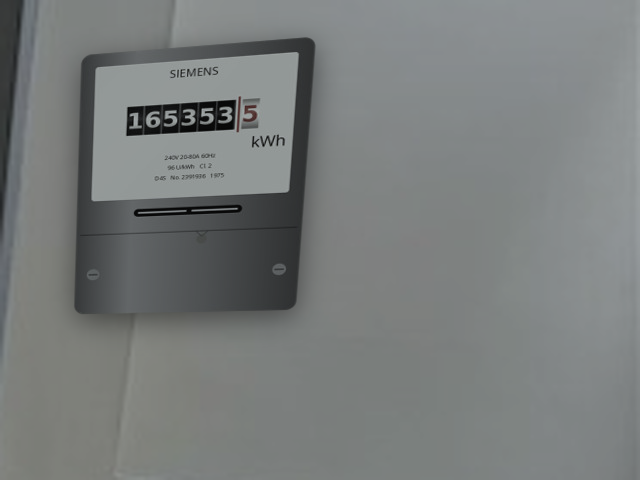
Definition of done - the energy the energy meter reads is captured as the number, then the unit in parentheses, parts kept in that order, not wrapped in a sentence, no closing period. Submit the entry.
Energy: 165353.5 (kWh)
